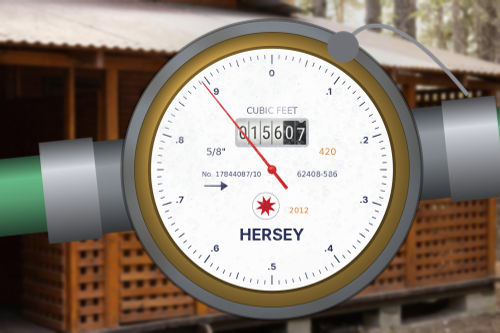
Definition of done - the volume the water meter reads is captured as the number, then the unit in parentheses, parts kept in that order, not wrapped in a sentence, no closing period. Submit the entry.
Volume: 15606.89 (ft³)
